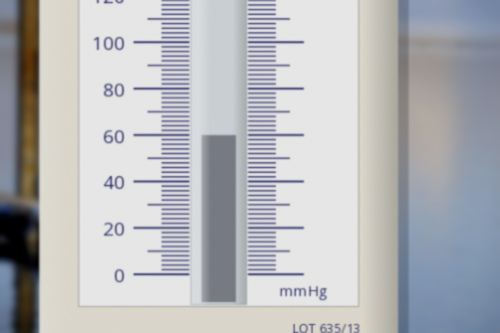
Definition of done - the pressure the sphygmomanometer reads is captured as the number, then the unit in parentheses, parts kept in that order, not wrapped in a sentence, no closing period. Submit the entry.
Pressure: 60 (mmHg)
